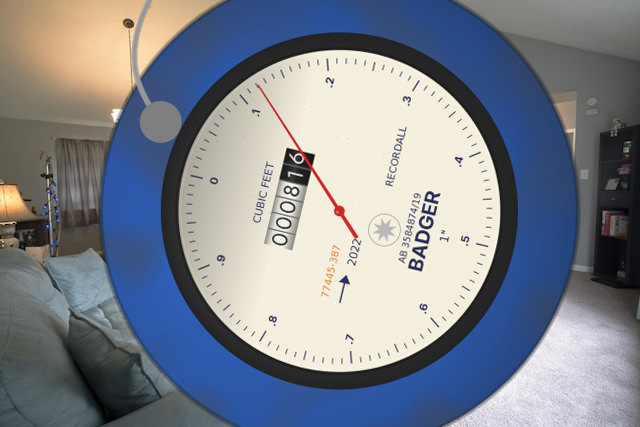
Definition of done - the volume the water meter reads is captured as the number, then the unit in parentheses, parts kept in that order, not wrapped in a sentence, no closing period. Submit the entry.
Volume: 816.12 (ft³)
